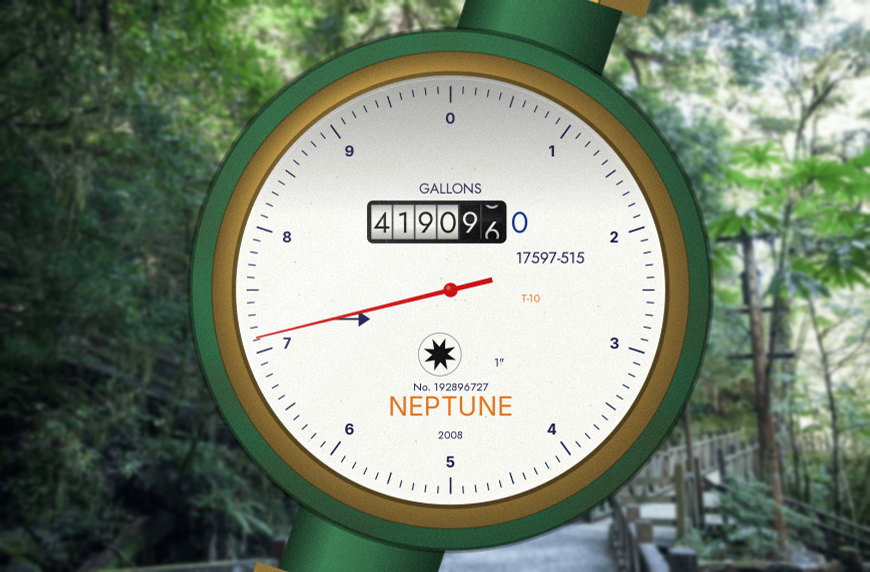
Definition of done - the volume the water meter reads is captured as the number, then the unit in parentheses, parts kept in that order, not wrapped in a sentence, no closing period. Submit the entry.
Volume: 4190957.1 (gal)
